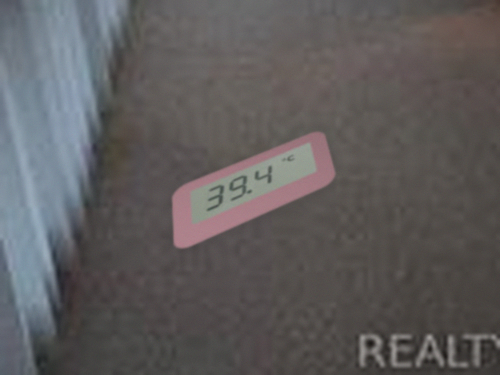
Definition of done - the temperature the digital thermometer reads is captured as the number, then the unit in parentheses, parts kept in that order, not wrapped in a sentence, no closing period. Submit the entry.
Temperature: 39.4 (°C)
